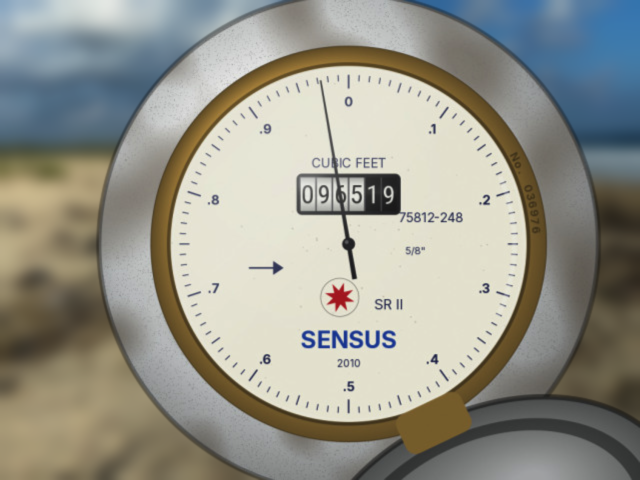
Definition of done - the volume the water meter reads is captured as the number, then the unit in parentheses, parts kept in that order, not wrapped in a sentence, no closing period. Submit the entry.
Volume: 96518.97 (ft³)
